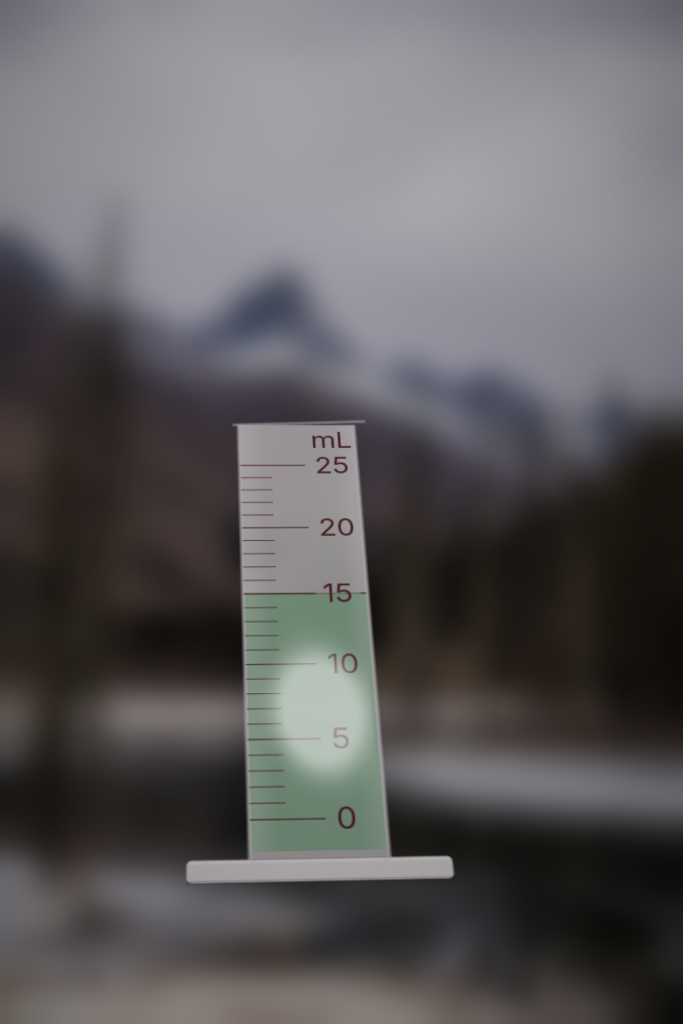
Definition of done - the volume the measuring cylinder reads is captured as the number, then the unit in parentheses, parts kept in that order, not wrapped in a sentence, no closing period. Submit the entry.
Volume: 15 (mL)
